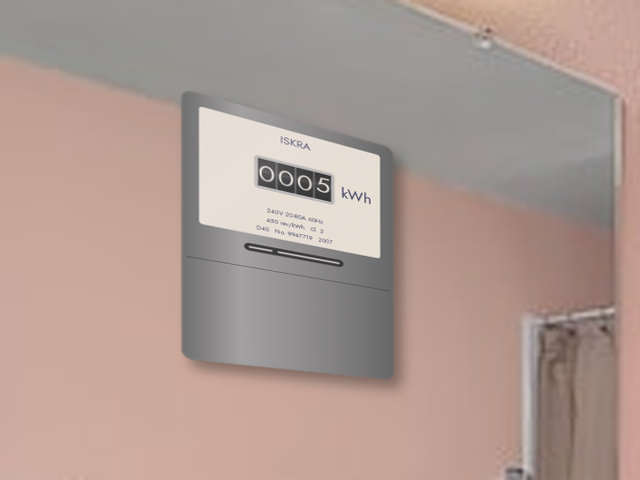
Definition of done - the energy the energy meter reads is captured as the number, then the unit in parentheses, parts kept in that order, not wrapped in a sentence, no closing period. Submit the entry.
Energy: 5 (kWh)
